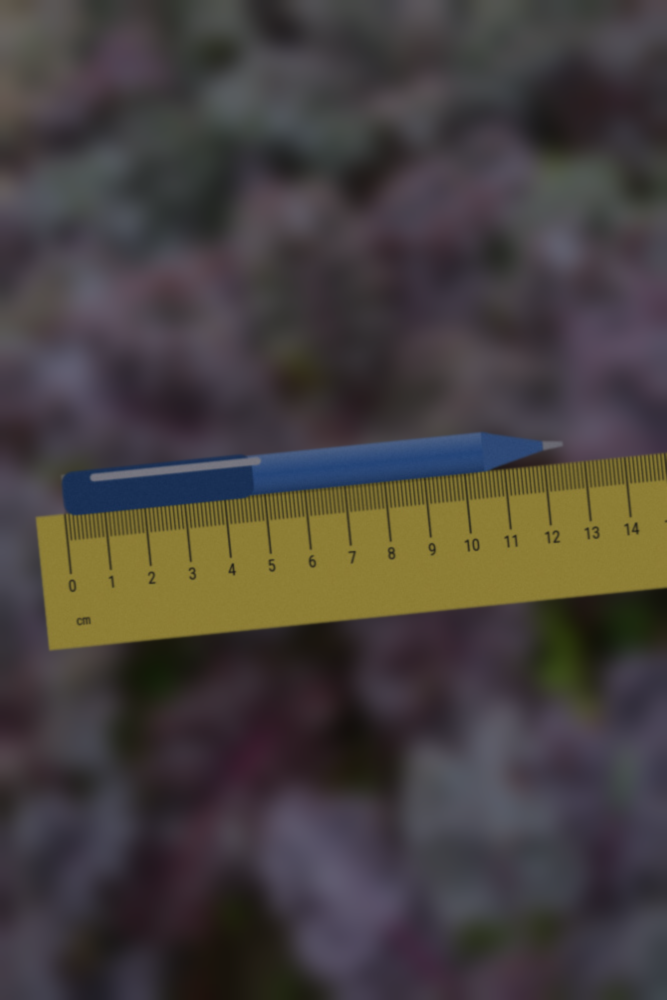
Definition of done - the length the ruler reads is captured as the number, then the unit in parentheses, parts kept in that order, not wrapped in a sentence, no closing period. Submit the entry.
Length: 12.5 (cm)
